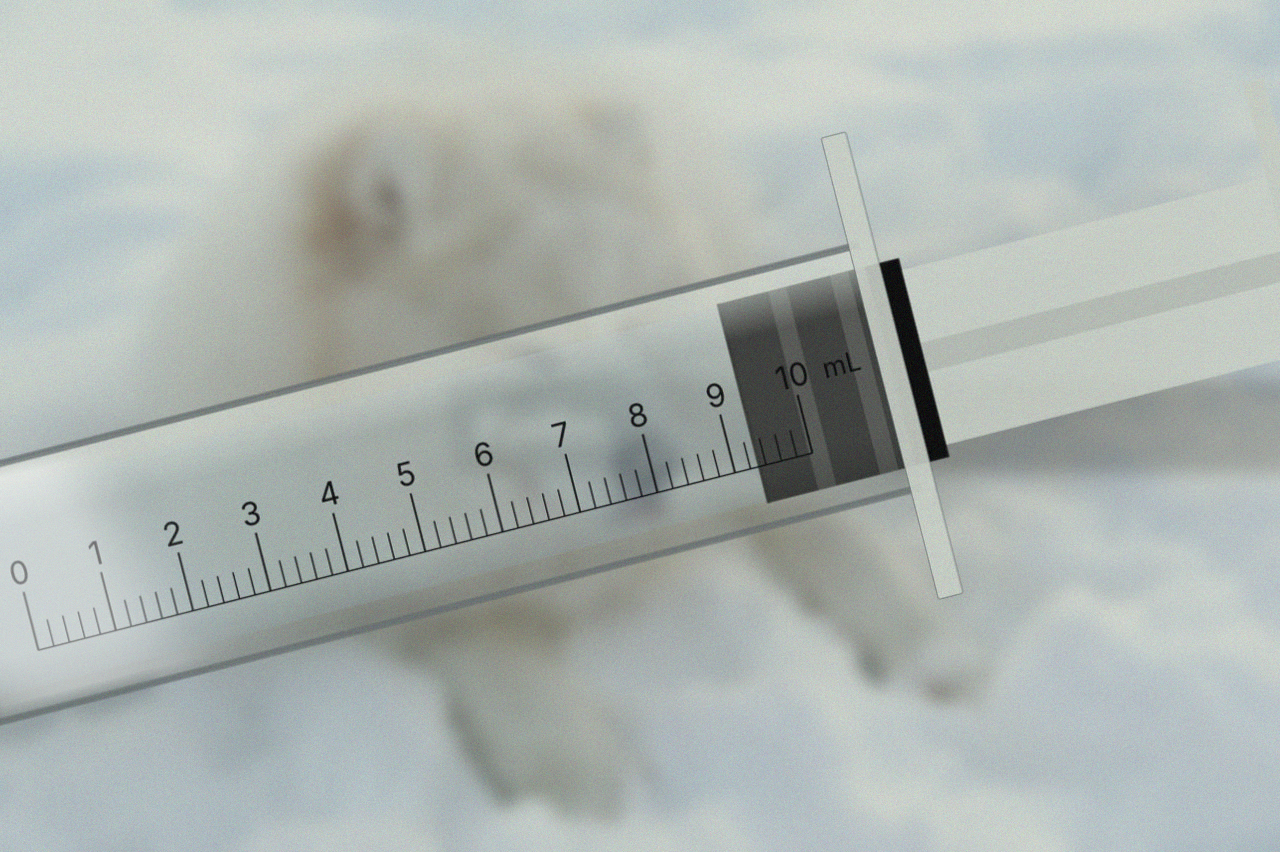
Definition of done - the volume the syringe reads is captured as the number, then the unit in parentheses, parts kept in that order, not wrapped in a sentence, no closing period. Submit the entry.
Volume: 9.3 (mL)
